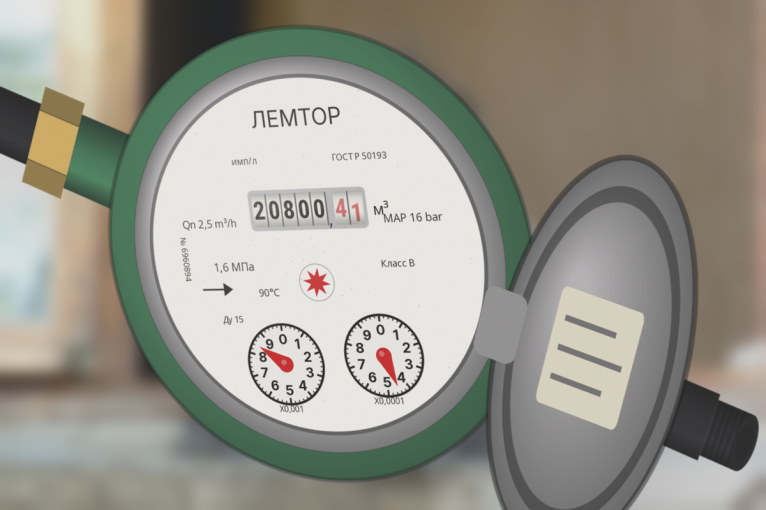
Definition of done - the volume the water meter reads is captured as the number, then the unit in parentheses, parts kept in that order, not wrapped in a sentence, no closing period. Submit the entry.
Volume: 20800.4084 (m³)
